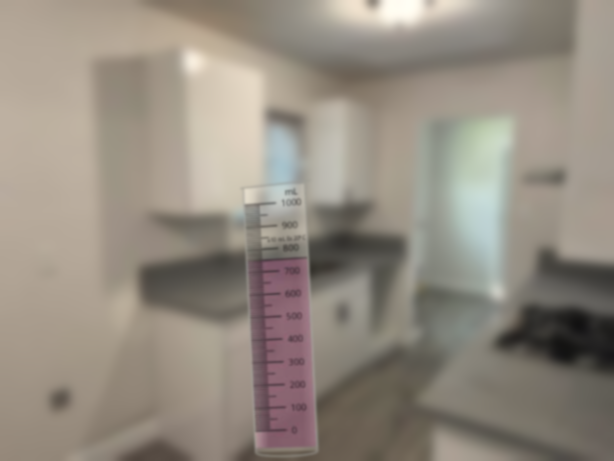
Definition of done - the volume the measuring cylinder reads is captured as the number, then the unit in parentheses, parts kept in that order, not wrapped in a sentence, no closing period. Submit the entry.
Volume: 750 (mL)
